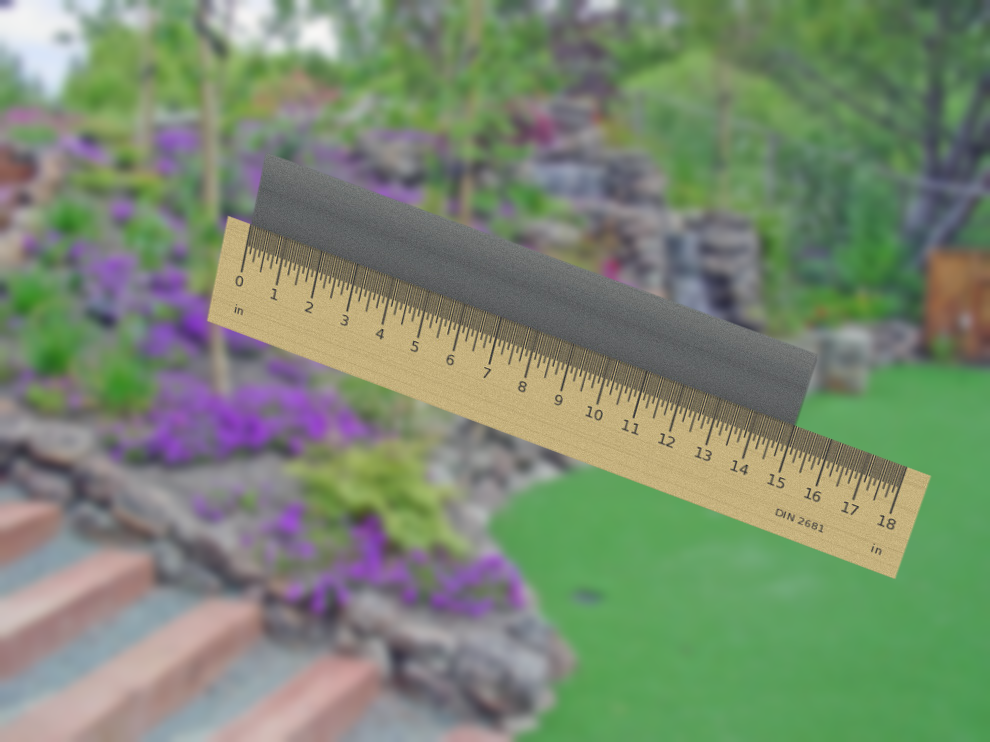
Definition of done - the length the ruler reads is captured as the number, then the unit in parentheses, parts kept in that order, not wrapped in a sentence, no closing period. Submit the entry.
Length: 15 (in)
